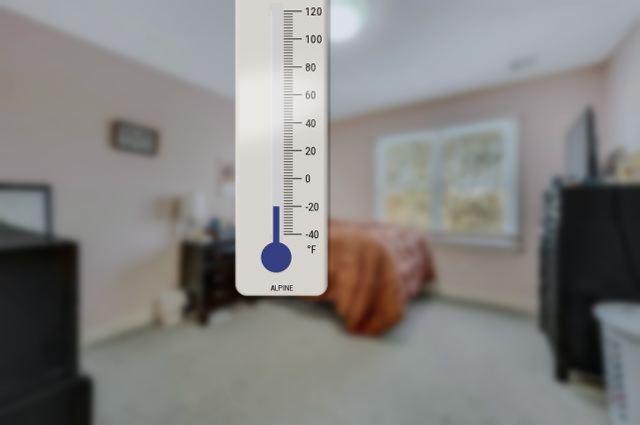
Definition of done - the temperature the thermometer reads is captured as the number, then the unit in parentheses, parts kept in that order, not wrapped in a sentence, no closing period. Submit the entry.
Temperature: -20 (°F)
